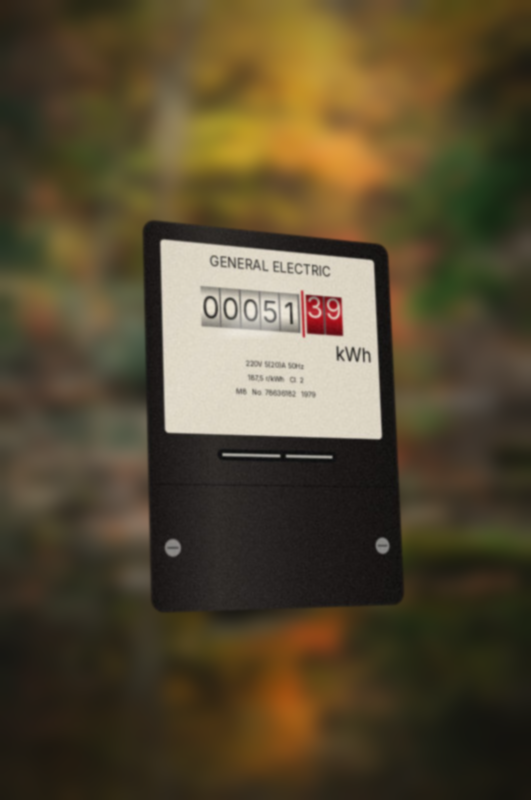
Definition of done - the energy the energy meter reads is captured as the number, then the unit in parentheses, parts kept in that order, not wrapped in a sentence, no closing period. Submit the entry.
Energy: 51.39 (kWh)
